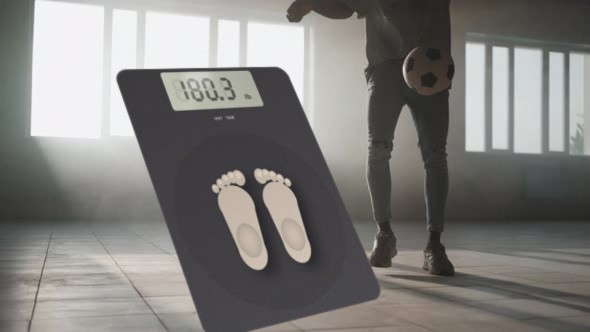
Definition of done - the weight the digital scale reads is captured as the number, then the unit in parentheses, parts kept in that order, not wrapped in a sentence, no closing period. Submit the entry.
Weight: 180.3 (lb)
